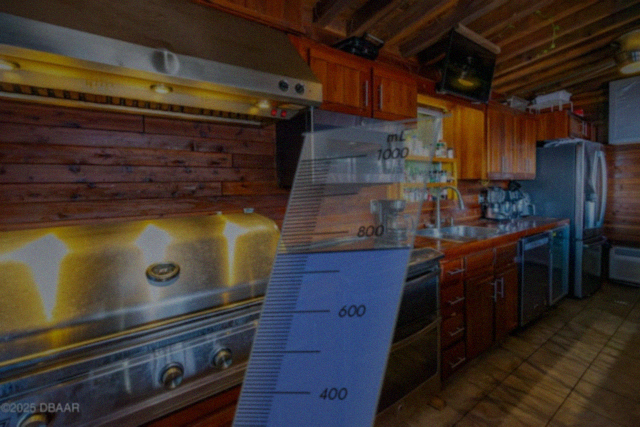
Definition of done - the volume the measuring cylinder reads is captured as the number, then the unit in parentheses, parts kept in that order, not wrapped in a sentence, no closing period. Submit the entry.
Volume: 750 (mL)
